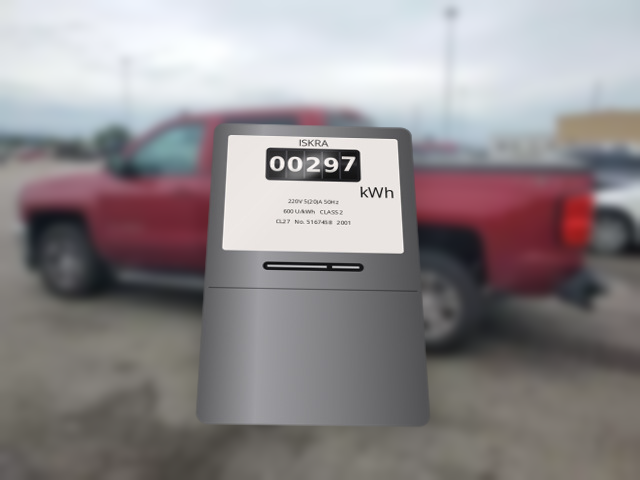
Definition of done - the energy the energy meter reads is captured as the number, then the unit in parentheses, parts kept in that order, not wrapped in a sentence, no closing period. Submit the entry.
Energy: 297 (kWh)
